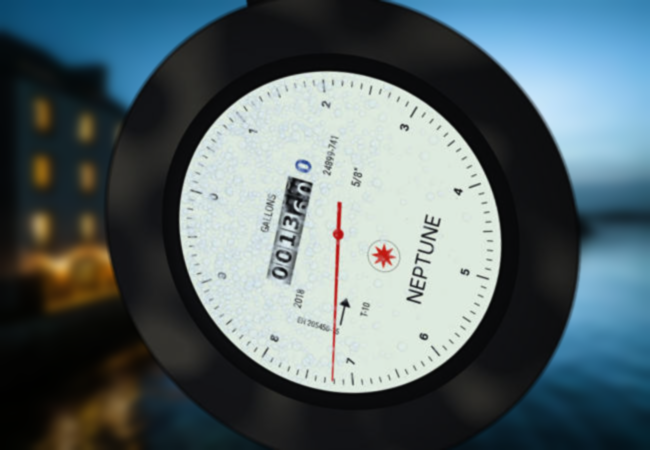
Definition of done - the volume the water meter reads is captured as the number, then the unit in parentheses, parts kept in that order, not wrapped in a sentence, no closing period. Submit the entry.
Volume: 13597.2 (gal)
